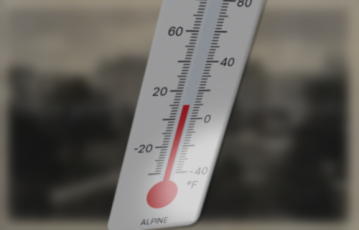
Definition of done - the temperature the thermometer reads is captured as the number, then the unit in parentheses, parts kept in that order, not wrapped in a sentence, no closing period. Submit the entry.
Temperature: 10 (°F)
